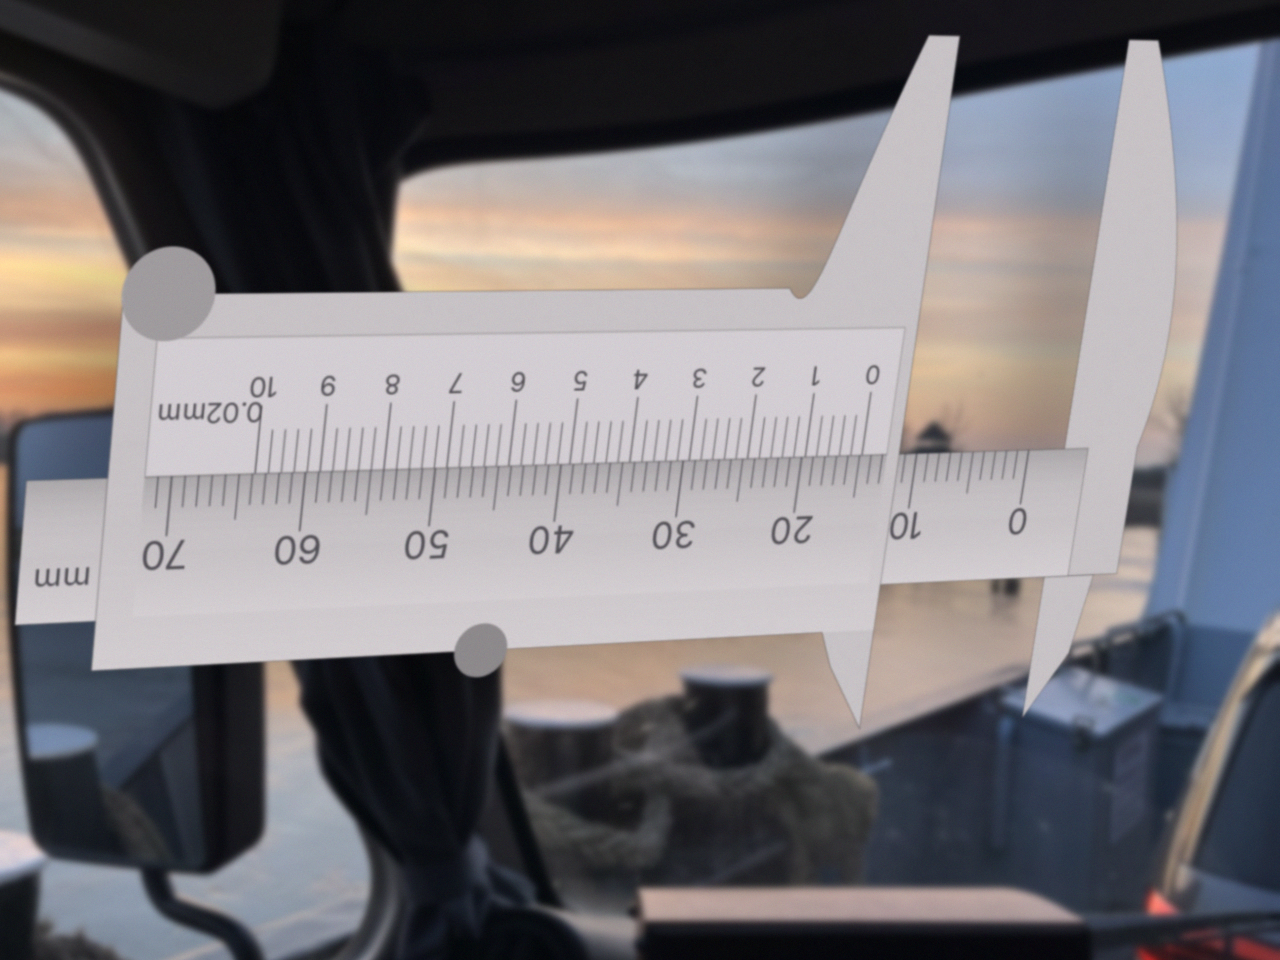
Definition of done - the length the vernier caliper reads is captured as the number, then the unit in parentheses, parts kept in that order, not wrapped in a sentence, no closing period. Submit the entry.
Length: 14.8 (mm)
